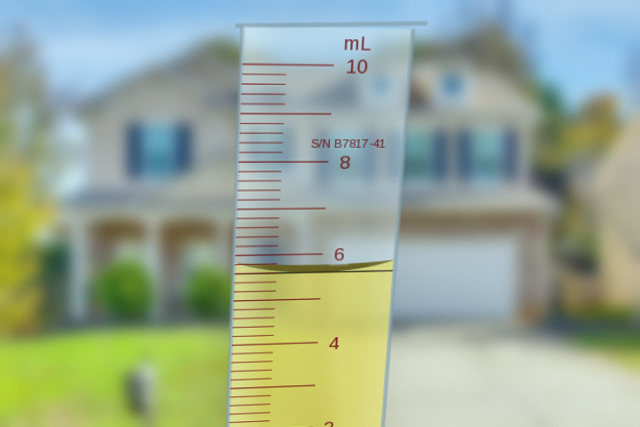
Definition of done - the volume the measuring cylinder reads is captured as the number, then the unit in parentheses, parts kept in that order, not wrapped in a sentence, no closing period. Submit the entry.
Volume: 5.6 (mL)
